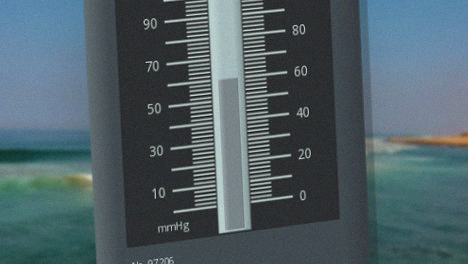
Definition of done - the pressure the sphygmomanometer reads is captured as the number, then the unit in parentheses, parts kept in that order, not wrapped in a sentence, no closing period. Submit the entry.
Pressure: 60 (mmHg)
